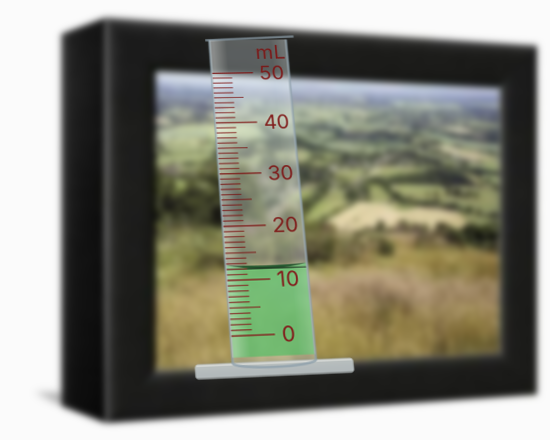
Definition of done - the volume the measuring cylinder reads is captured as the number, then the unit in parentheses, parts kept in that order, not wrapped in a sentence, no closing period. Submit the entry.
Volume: 12 (mL)
